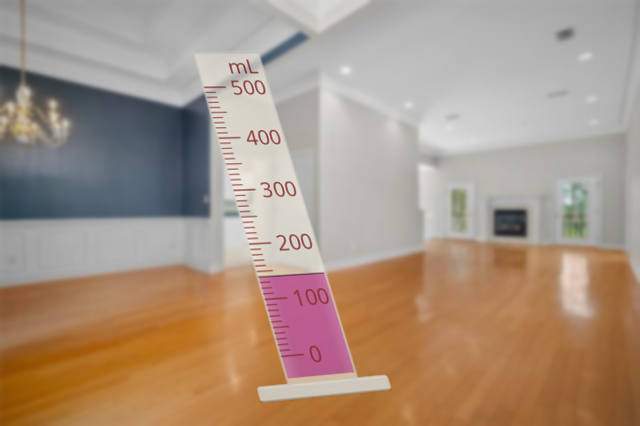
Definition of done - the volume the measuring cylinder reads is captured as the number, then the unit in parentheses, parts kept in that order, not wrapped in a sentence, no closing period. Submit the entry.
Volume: 140 (mL)
